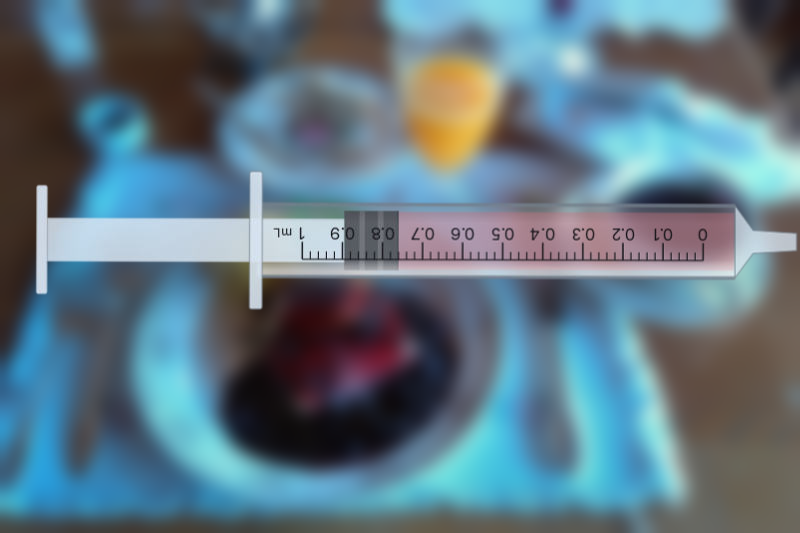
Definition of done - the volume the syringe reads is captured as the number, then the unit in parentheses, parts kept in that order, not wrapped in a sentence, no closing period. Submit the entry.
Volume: 0.76 (mL)
